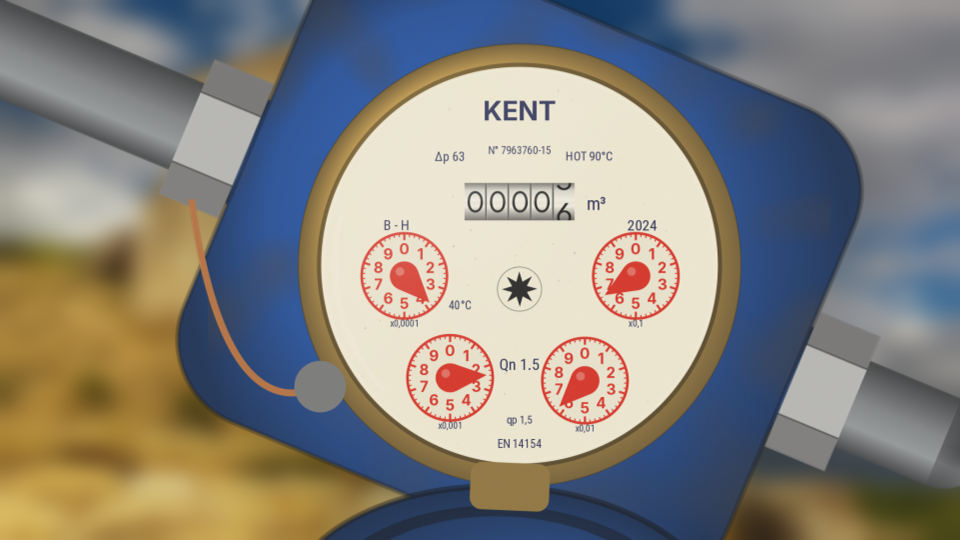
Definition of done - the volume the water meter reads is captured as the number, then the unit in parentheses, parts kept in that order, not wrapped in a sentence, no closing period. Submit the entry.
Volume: 5.6623 (m³)
